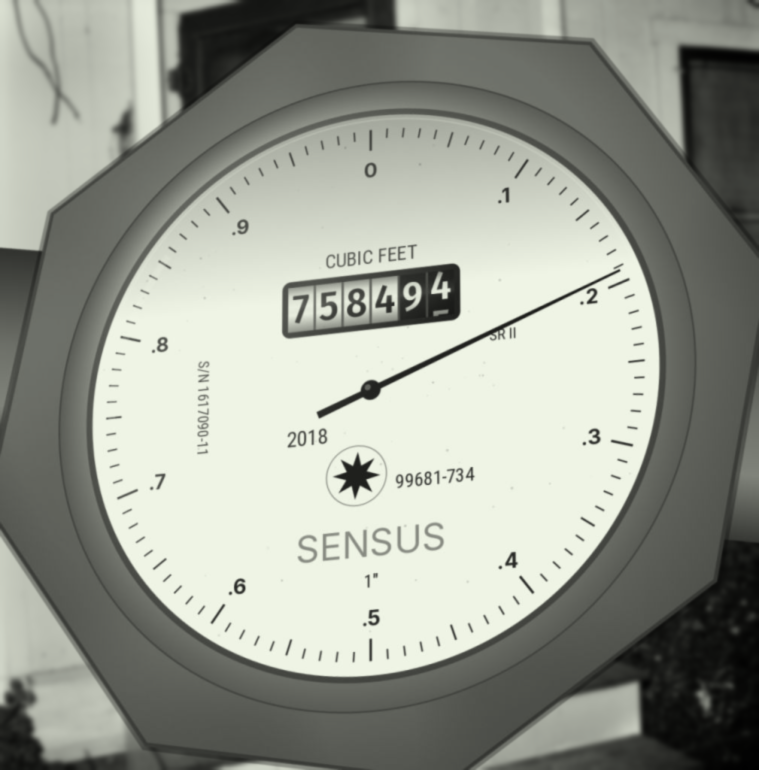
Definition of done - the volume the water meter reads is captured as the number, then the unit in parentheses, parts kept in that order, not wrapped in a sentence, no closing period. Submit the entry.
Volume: 758494.19 (ft³)
